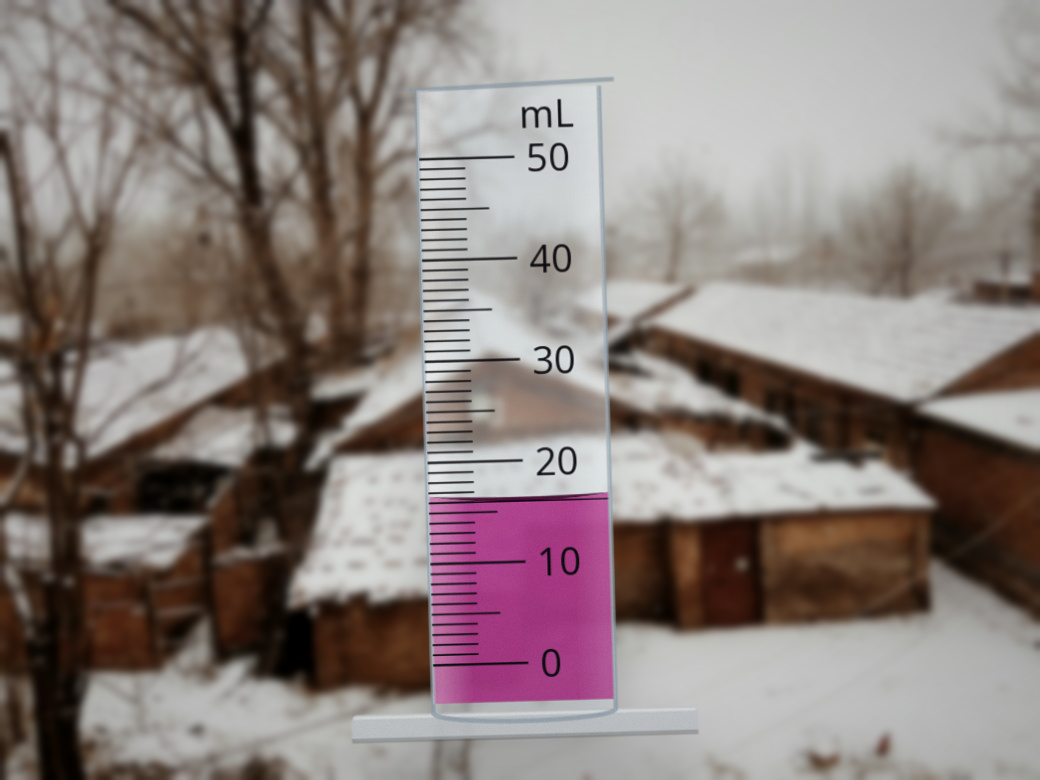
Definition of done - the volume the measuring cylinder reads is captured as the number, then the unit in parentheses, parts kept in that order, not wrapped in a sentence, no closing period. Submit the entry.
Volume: 16 (mL)
